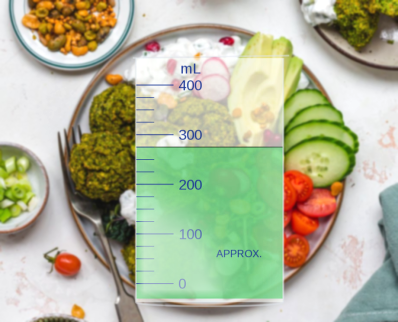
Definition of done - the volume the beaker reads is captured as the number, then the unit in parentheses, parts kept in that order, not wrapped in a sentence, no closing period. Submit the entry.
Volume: 275 (mL)
